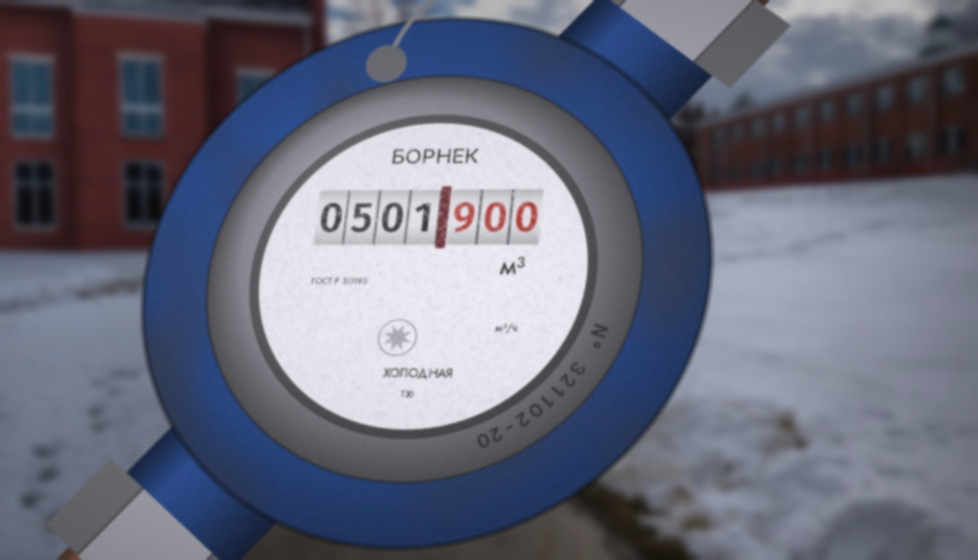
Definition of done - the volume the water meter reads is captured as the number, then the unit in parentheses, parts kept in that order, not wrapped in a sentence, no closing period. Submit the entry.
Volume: 501.900 (m³)
